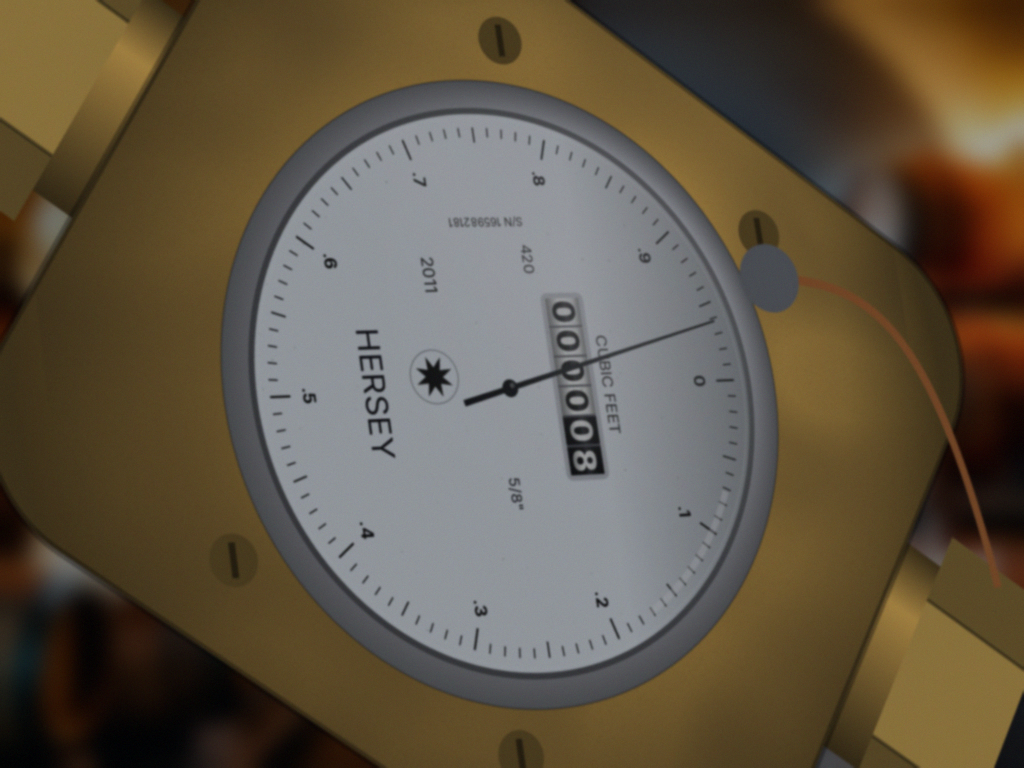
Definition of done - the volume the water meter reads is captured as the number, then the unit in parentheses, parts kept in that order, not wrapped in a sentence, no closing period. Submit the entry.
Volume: 7.96 (ft³)
